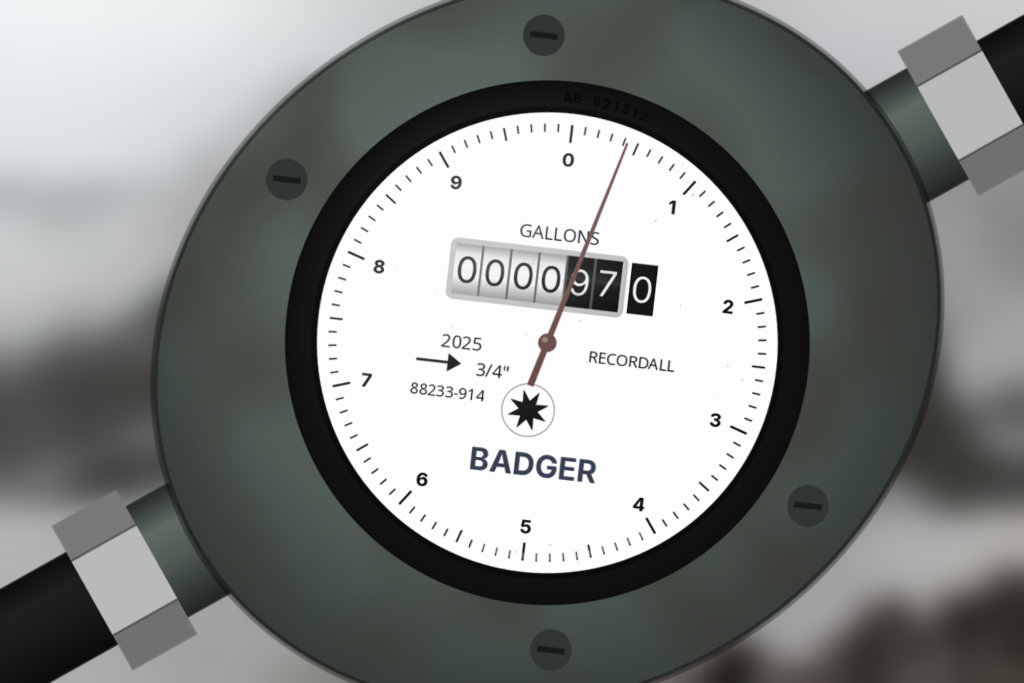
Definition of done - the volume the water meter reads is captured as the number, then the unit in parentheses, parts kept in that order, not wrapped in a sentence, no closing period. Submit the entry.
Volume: 970.4 (gal)
